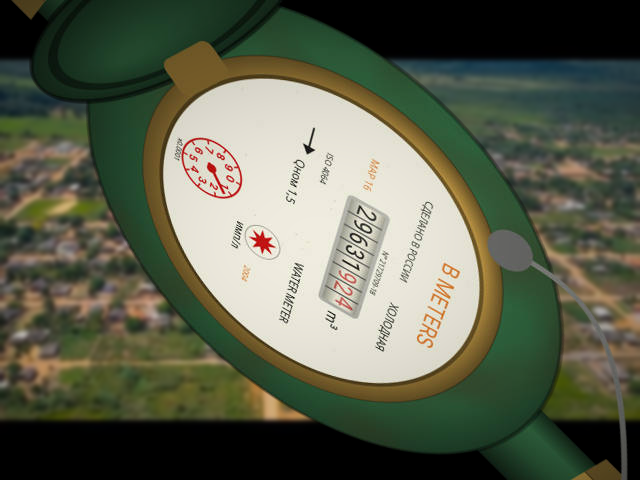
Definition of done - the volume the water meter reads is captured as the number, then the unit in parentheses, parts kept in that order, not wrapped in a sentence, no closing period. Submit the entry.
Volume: 29631.9241 (m³)
